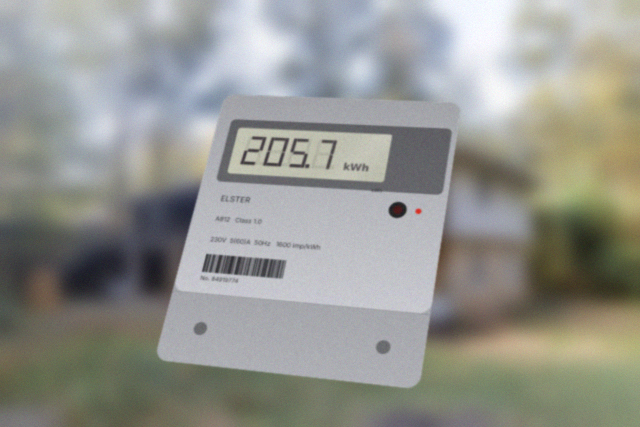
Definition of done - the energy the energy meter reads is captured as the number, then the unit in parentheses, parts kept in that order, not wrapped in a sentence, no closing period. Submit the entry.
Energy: 205.7 (kWh)
